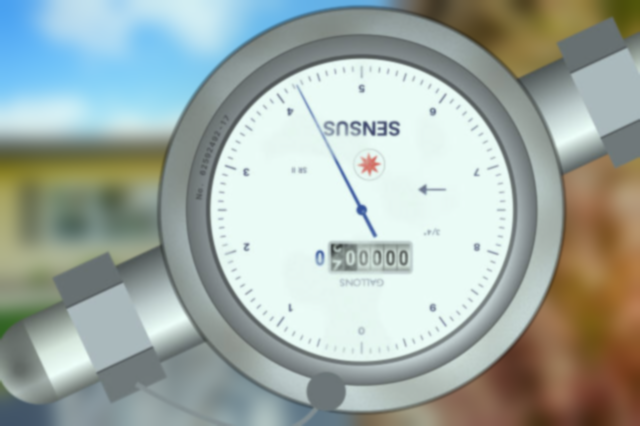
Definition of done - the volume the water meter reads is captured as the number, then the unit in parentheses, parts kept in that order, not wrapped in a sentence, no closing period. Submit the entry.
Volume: 24.2 (gal)
